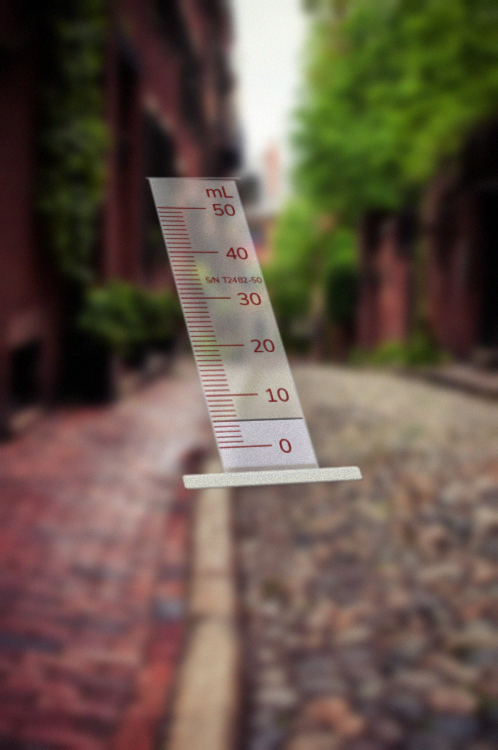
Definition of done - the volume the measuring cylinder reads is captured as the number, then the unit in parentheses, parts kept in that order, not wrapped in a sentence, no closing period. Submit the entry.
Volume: 5 (mL)
